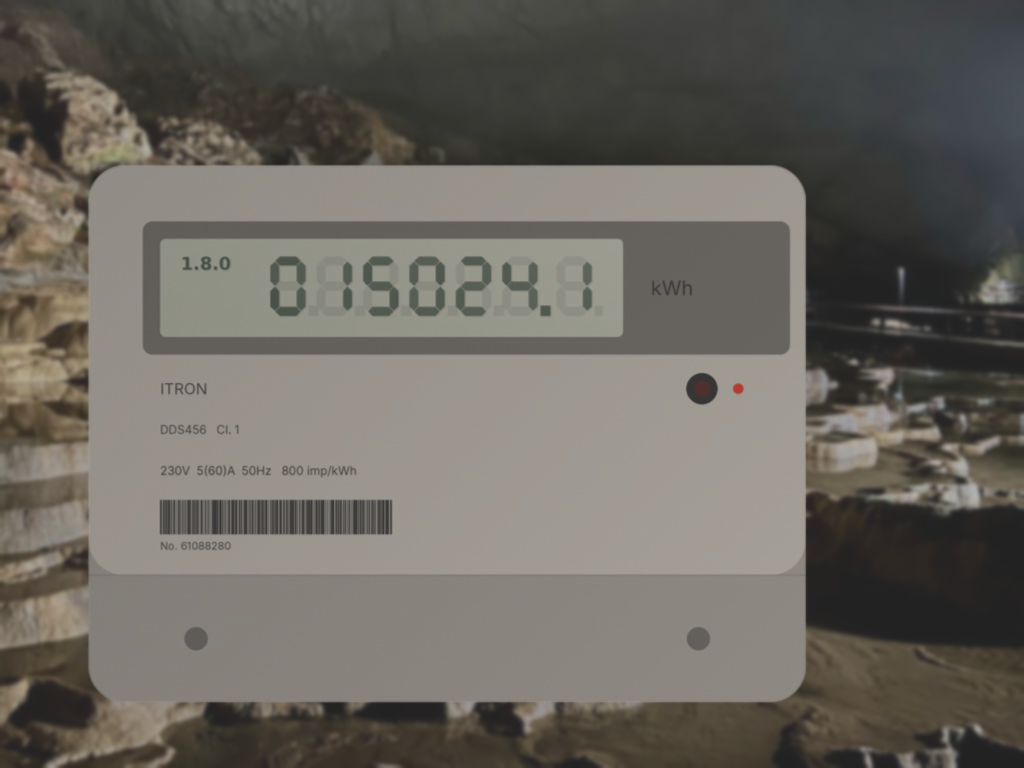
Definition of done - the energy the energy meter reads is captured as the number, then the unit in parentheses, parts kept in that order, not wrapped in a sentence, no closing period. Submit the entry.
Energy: 15024.1 (kWh)
